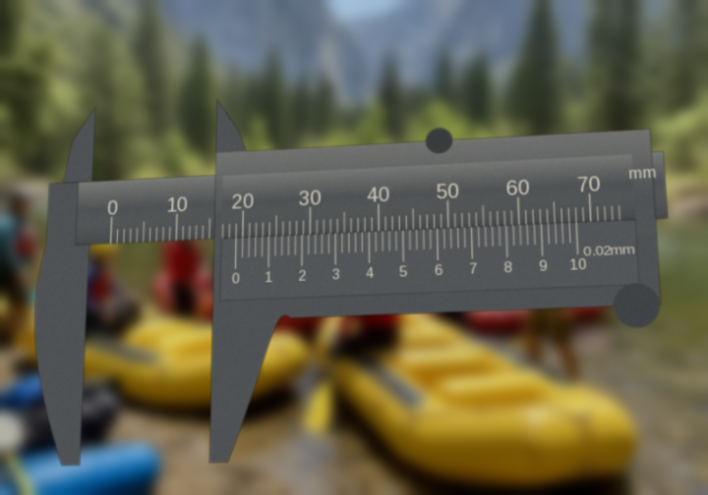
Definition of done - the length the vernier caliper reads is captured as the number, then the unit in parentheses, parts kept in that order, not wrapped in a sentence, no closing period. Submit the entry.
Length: 19.0 (mm)
